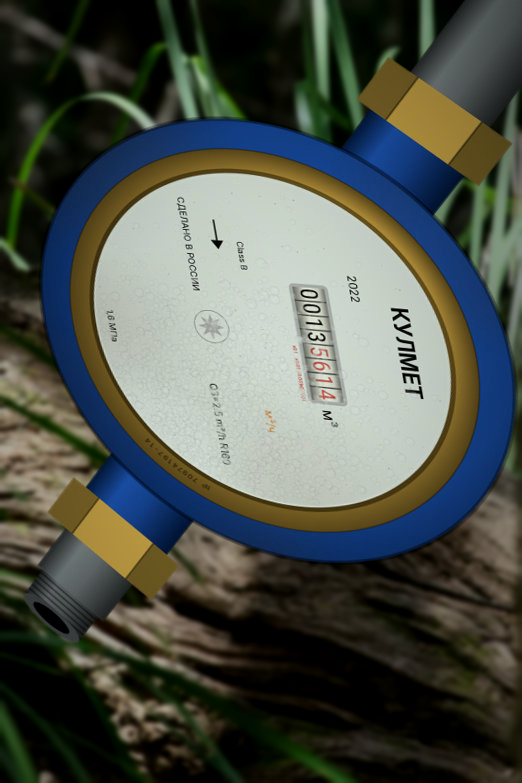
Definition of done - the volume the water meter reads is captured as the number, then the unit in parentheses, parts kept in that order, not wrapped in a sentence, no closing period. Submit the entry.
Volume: 13.5614 (m³)
